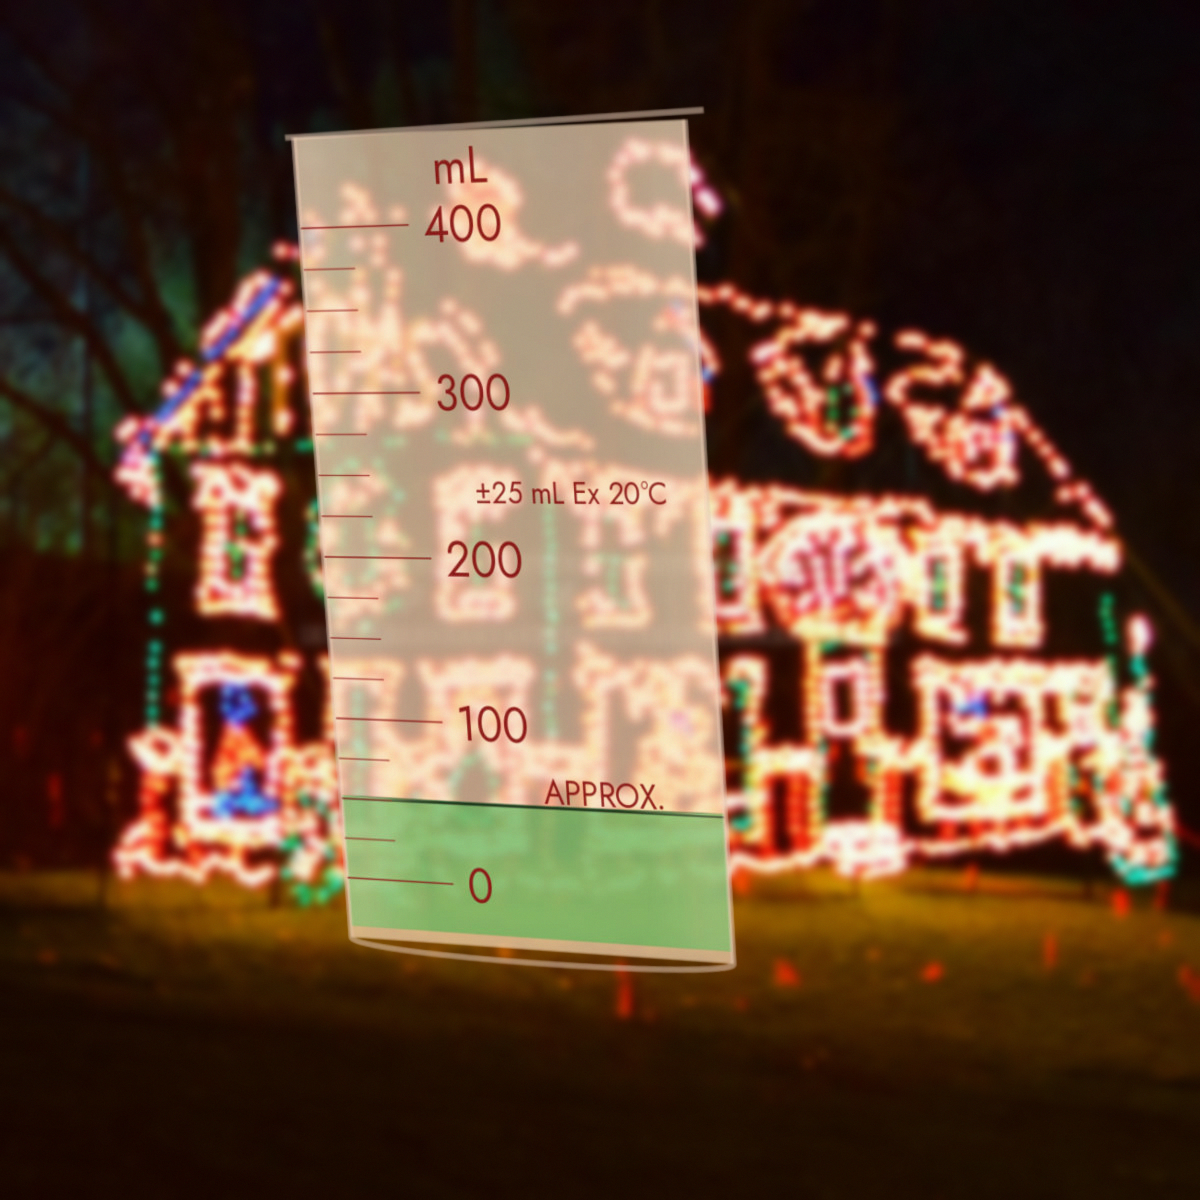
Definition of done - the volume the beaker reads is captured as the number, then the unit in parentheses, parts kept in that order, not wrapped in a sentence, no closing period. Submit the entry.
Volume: 50 (mL)
